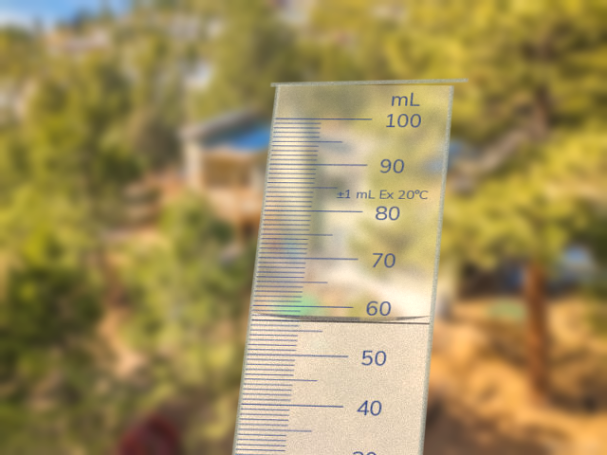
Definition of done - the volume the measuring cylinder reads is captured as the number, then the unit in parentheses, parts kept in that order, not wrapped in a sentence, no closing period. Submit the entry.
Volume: 57 (mL)
